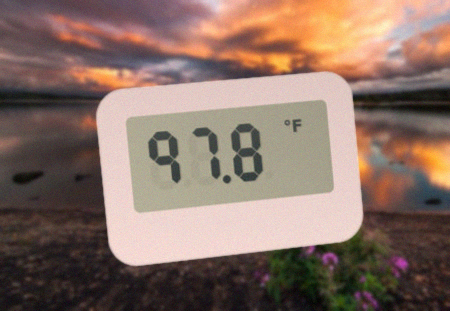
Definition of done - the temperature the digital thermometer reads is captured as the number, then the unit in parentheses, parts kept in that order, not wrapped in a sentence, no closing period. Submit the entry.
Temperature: 97.8 (°F)
